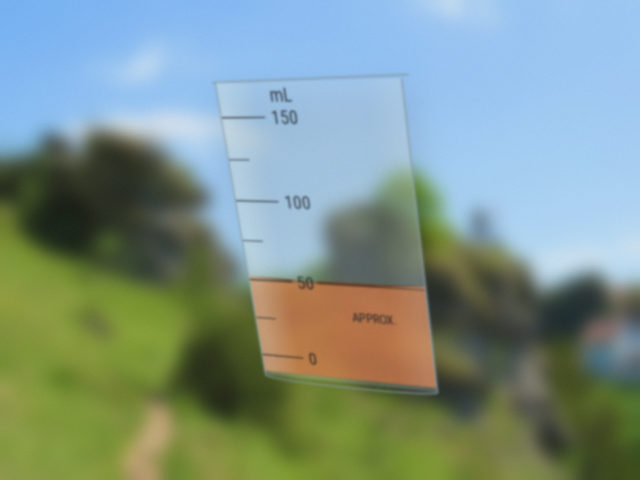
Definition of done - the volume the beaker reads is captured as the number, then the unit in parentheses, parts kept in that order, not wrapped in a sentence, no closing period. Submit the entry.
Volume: 50 (mL)
